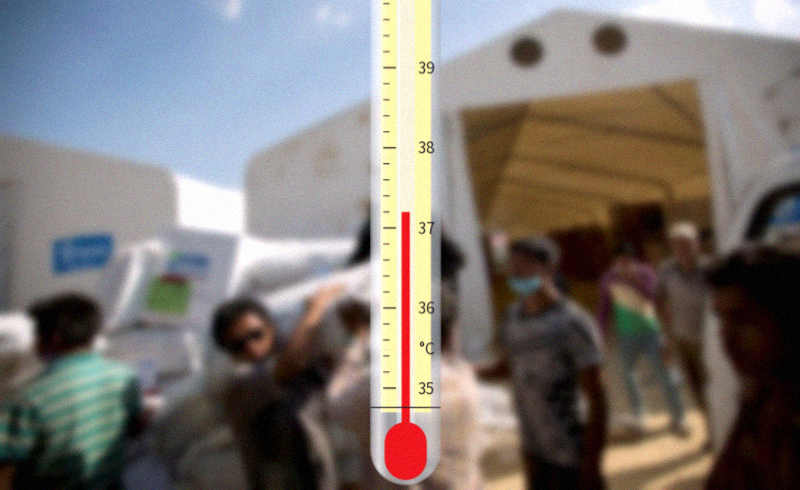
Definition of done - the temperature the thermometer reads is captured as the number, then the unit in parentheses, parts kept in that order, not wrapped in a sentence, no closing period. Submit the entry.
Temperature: 37.2 (°C)
